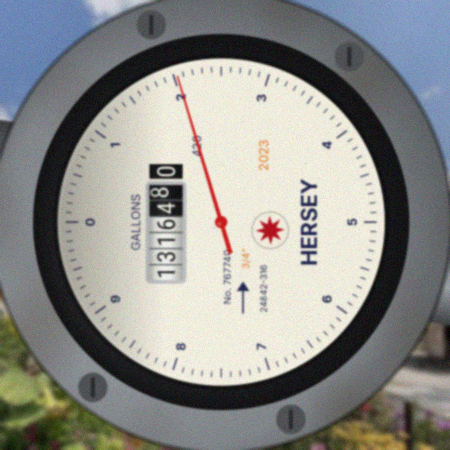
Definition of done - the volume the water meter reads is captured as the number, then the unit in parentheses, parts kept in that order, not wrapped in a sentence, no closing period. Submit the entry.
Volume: 1316482.0 (gal)
